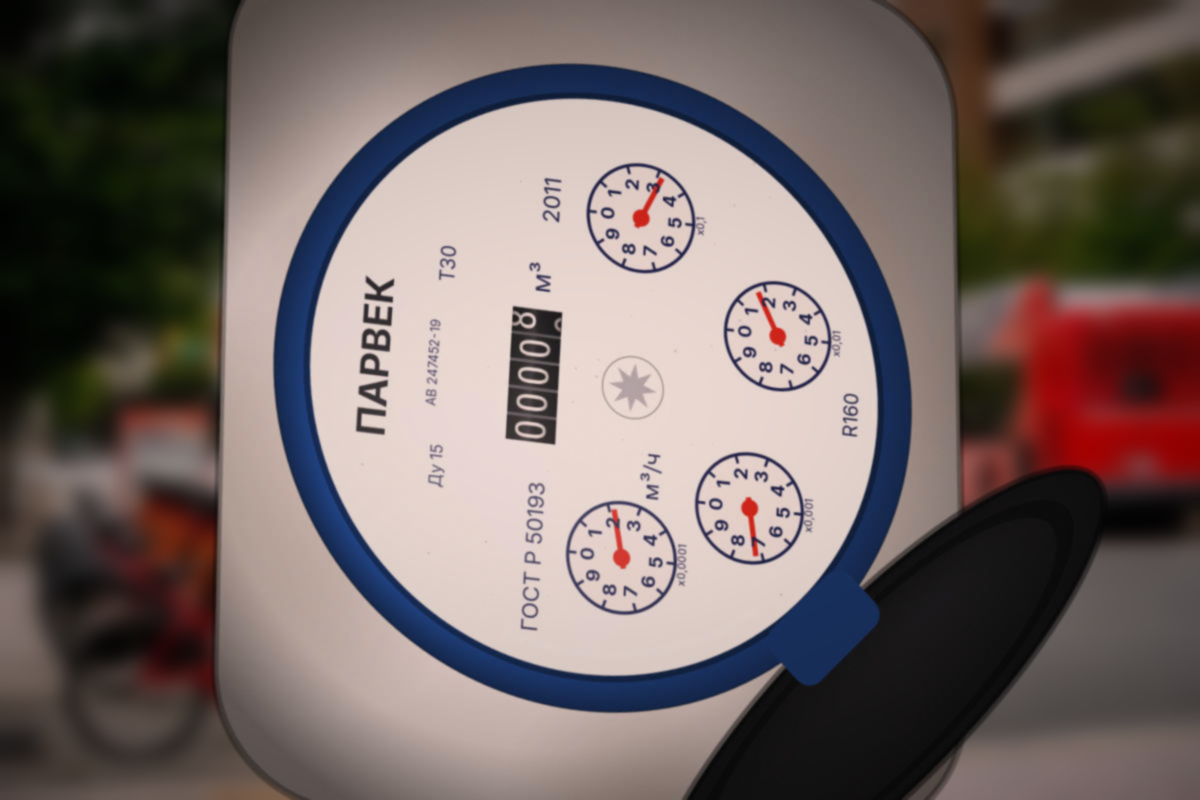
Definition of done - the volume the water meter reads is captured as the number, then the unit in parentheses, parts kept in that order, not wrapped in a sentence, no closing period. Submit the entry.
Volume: 8.3172 (m³)
